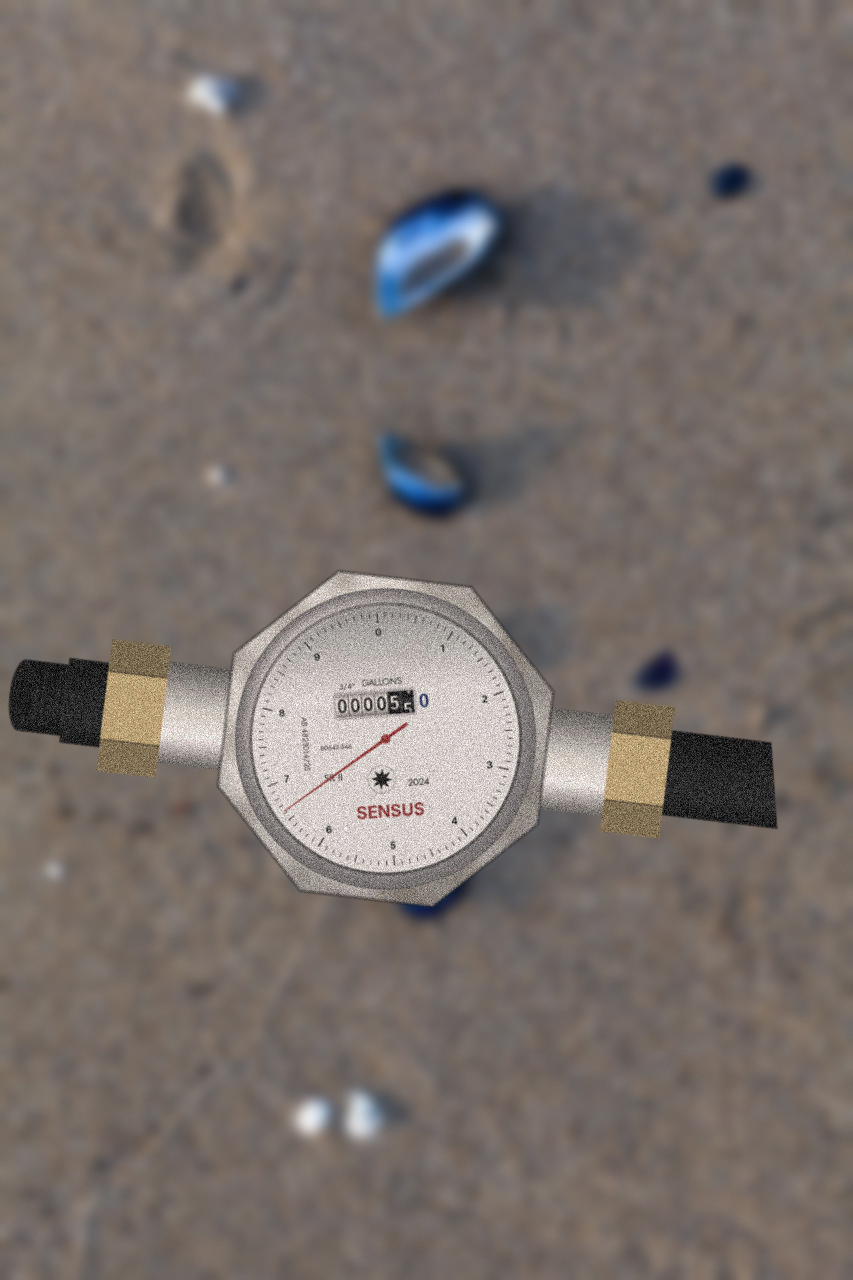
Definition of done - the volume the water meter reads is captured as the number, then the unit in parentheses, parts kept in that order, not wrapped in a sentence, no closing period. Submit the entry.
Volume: 546.6 (gal)
